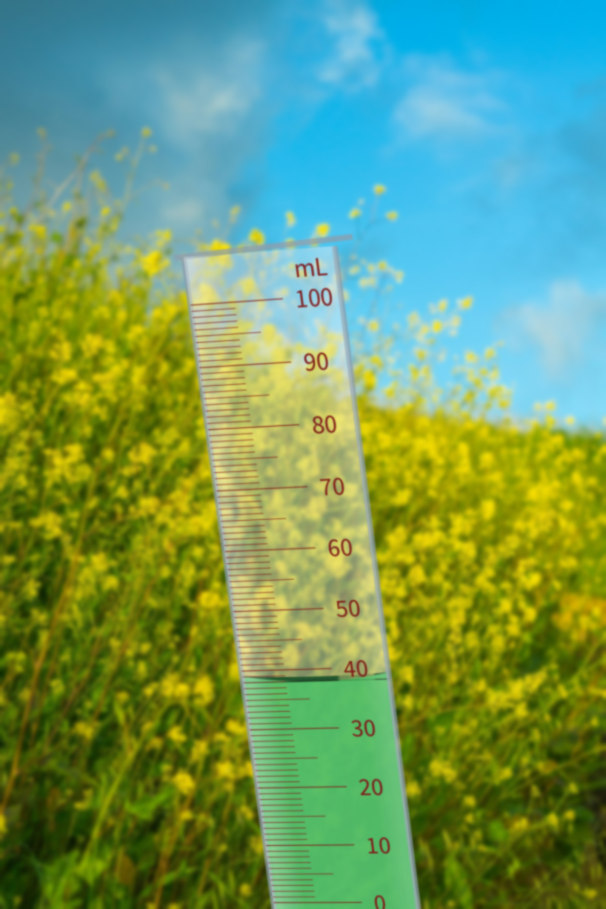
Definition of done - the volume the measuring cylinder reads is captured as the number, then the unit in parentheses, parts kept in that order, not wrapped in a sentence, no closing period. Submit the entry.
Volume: 38 (mL)
